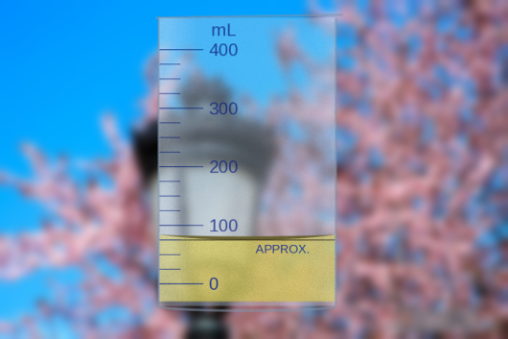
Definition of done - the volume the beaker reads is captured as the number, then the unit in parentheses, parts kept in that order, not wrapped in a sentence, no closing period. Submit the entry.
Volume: 75 (mL)
